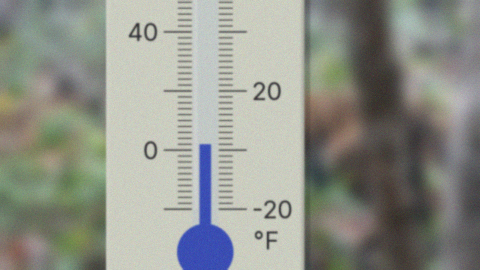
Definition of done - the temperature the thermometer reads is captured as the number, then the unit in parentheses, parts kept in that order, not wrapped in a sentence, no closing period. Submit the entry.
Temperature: 2 (°F)
